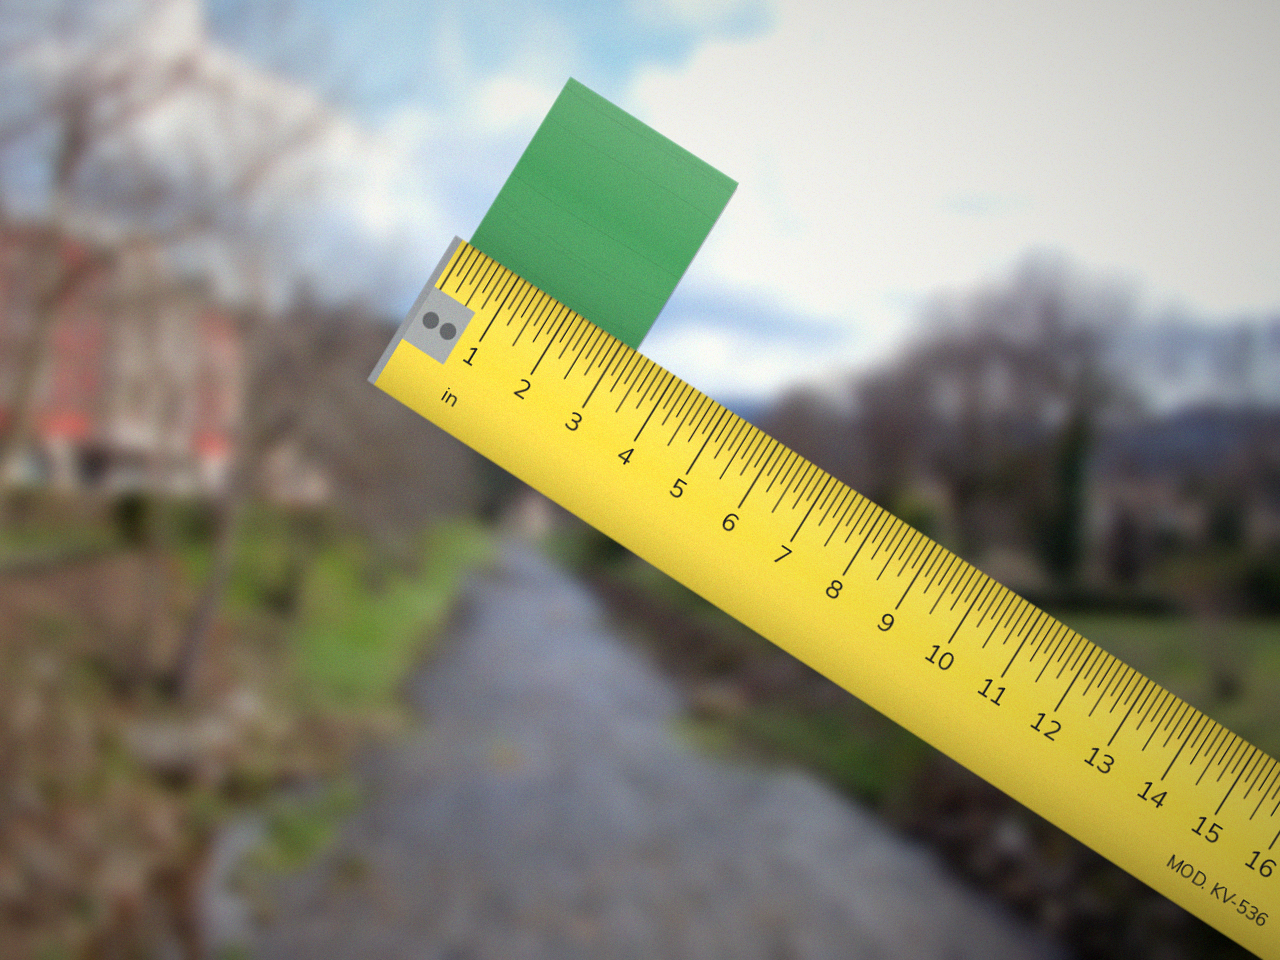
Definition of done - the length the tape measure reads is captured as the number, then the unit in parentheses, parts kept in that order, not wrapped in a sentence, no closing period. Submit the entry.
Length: 3.25 (in)
